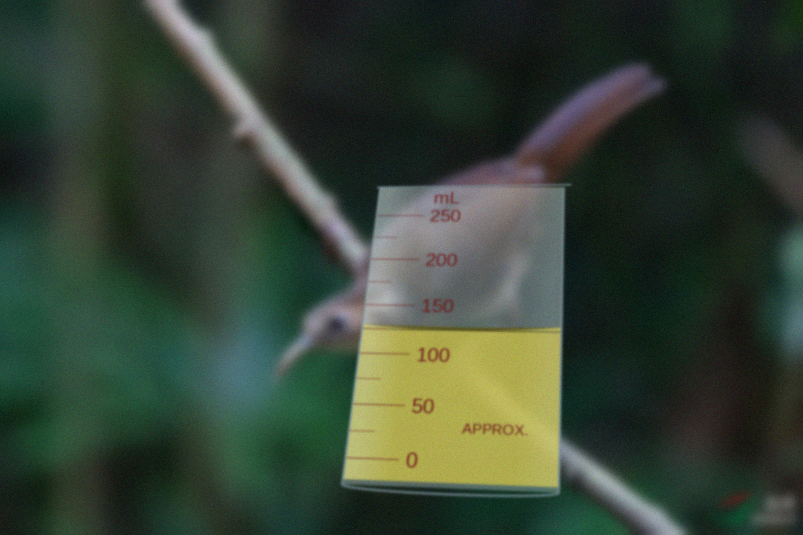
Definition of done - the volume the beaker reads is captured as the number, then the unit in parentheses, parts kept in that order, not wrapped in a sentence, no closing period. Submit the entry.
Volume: 125 (mL)
